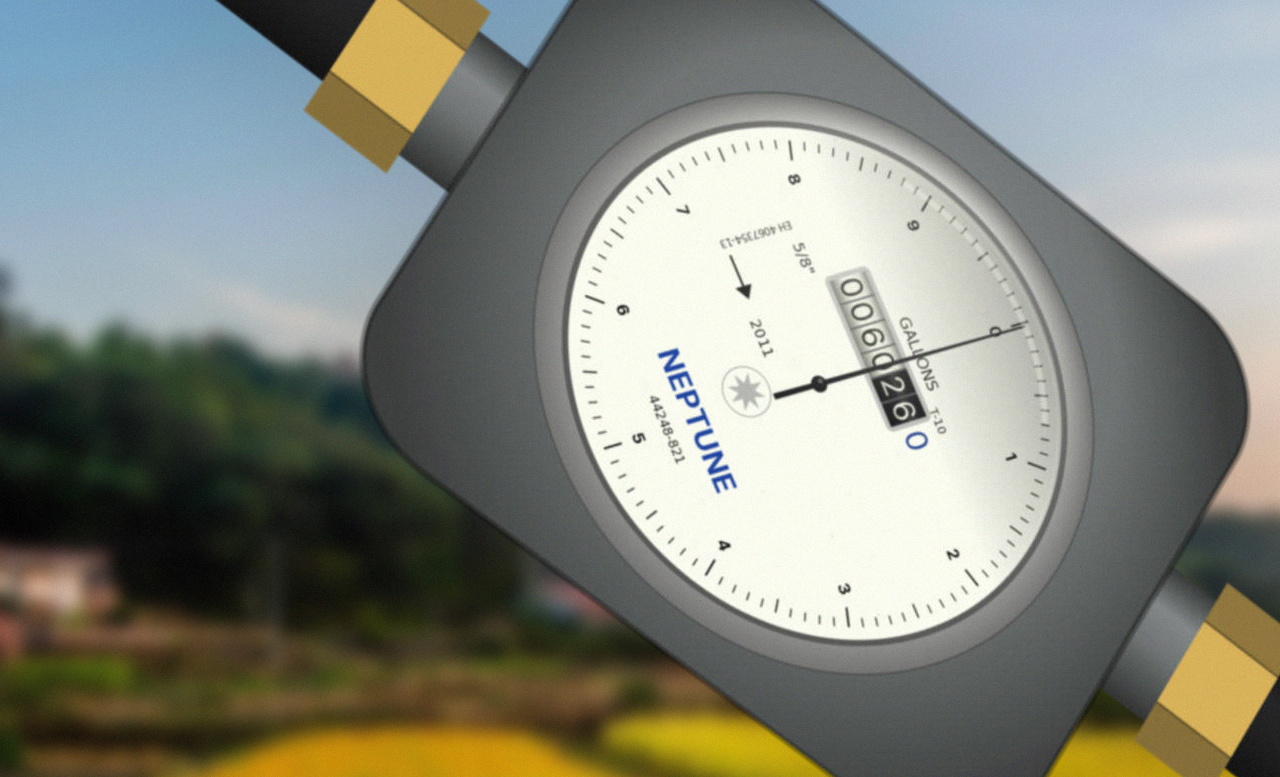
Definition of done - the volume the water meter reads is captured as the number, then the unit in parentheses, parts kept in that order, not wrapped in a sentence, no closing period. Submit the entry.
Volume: 60260.0 (gal)
